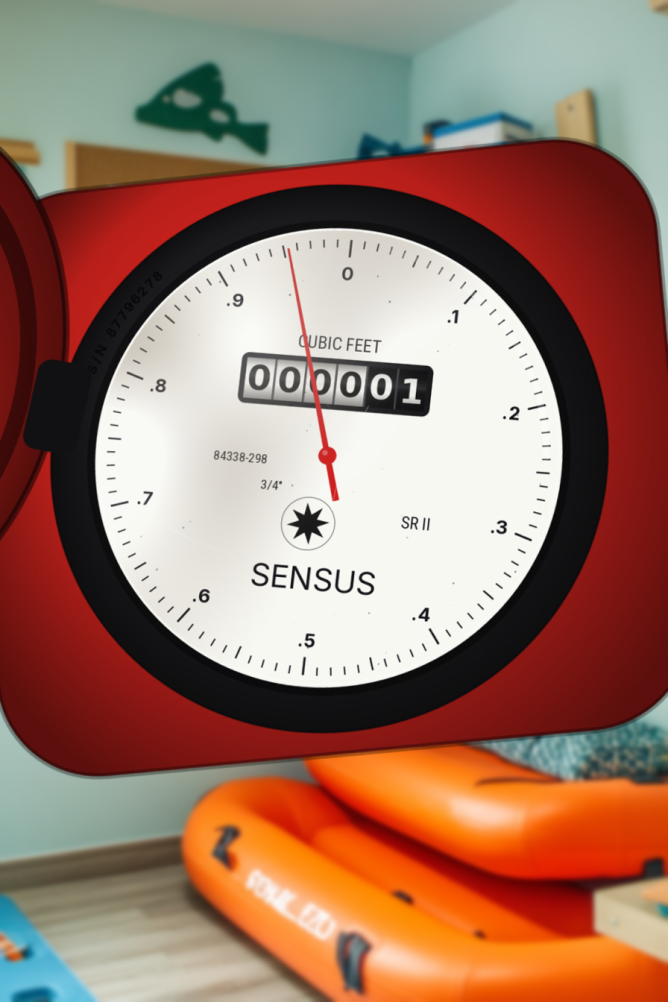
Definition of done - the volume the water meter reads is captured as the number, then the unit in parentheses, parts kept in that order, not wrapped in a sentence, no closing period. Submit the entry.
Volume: 0.95 (ft³)
